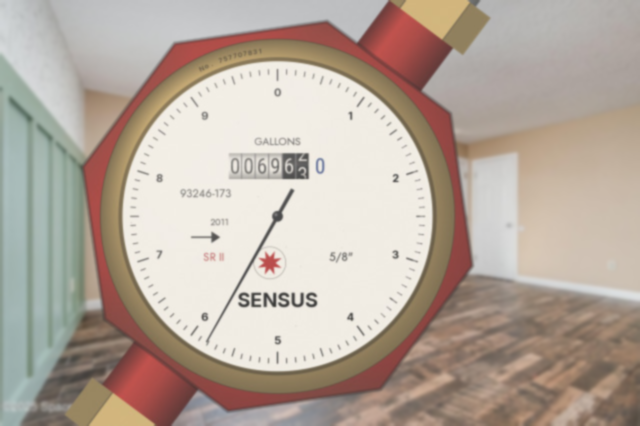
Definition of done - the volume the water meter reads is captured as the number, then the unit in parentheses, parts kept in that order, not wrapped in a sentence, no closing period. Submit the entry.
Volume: 69625.8 (gal)
